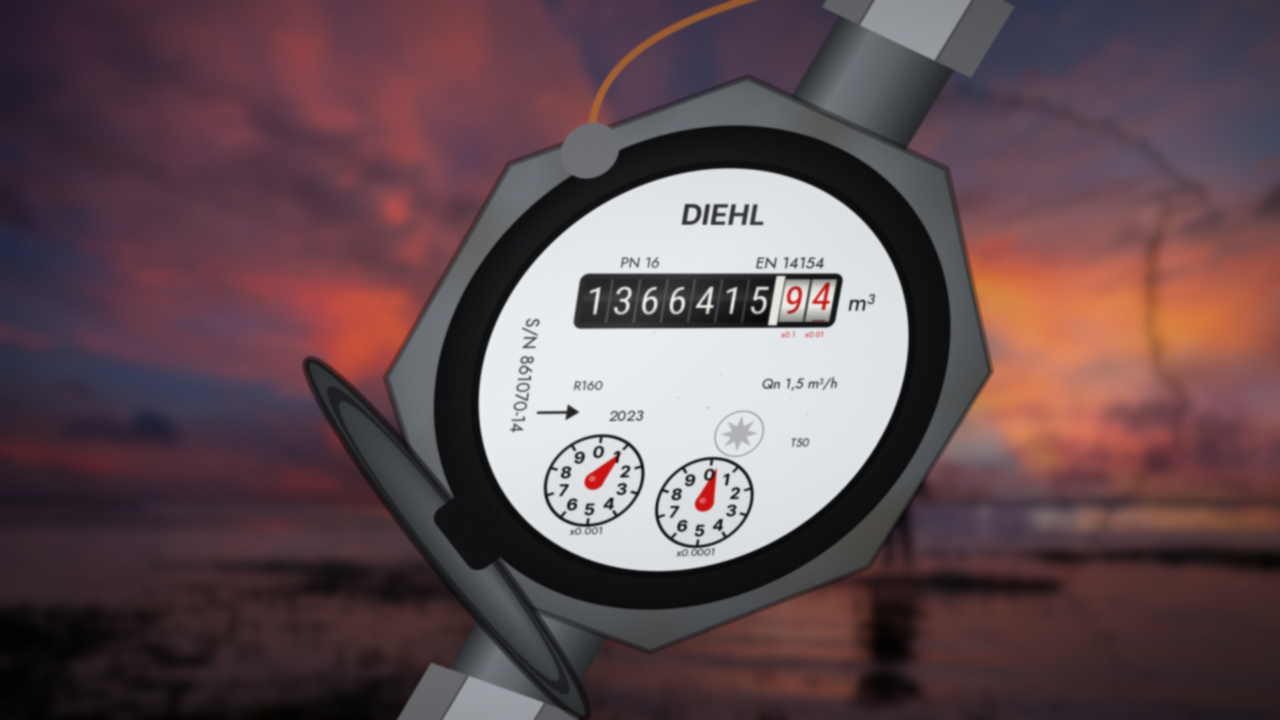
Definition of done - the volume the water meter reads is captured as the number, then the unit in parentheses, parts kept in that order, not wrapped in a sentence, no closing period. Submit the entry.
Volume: 1366415.9410 (m³)
